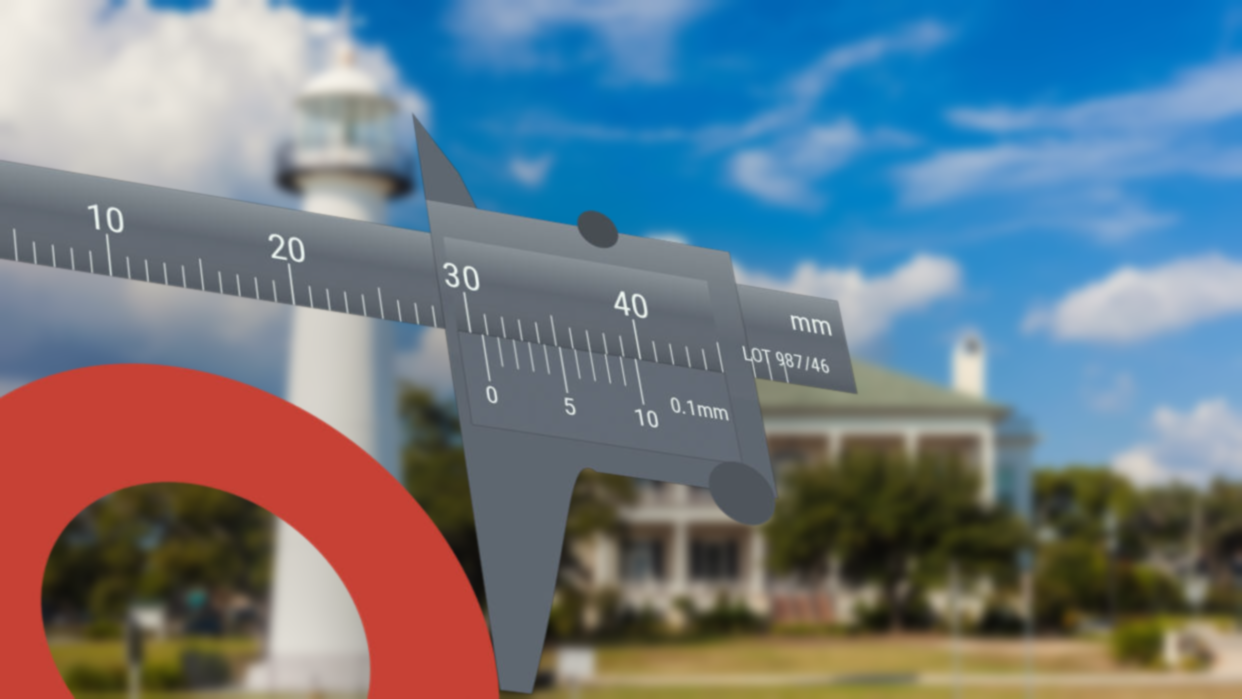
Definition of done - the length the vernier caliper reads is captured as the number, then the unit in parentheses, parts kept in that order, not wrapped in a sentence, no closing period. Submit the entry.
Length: 30.7 (mm)
